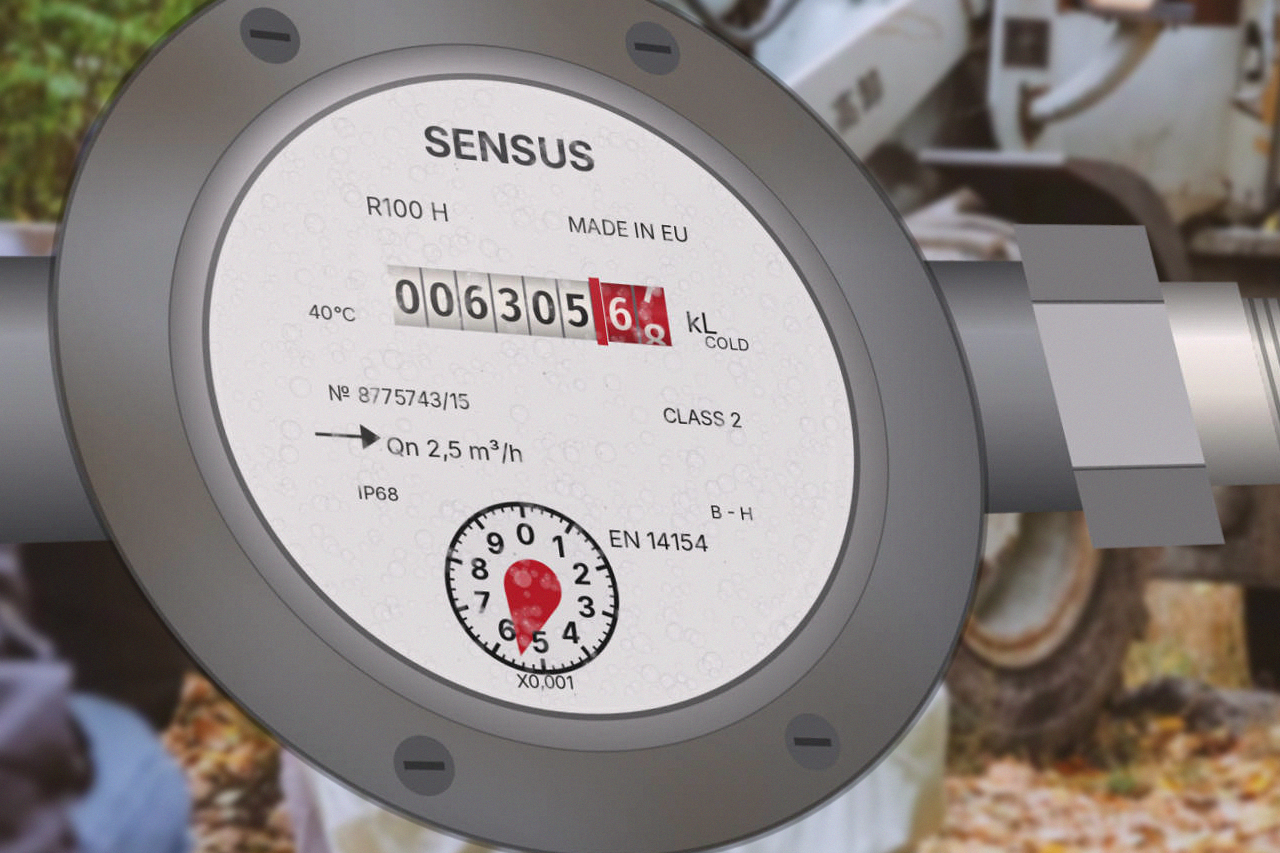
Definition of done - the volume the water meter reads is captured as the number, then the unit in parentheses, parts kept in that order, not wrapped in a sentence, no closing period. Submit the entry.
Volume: 6305.675 (kL)
